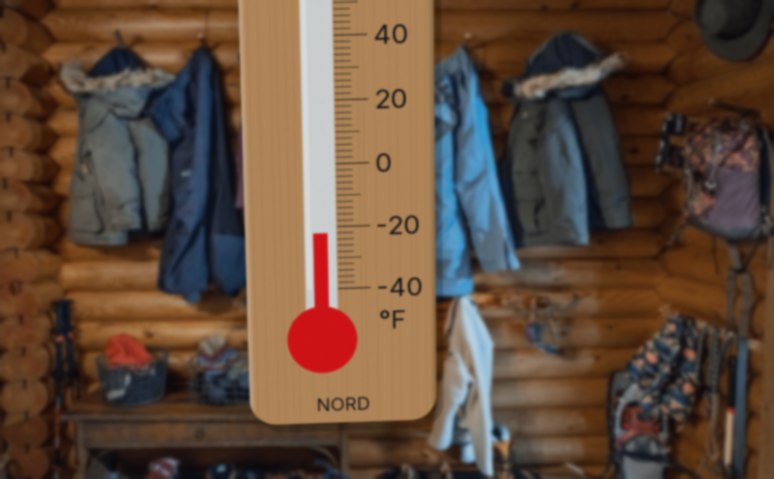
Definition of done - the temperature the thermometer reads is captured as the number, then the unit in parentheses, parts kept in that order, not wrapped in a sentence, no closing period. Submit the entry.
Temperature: -22 (°F)
